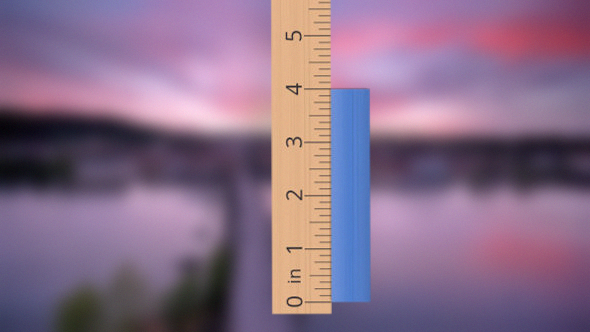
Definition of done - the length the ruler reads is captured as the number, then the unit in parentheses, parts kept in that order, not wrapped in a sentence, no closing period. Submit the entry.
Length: 4 (in)
